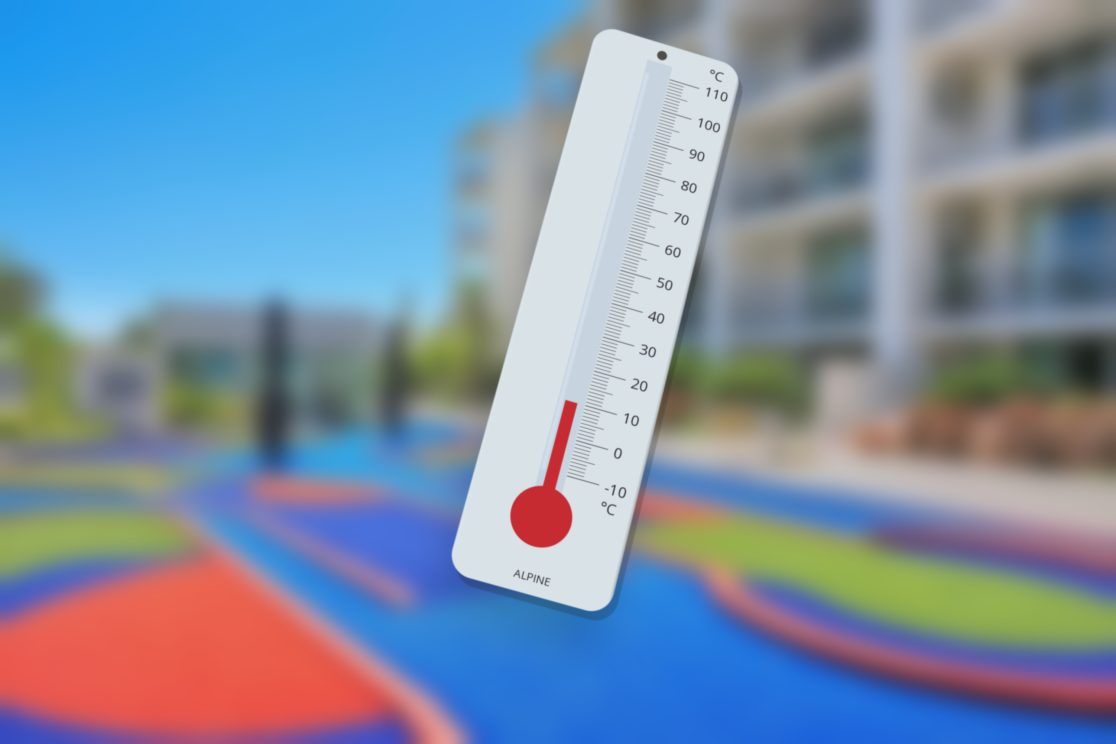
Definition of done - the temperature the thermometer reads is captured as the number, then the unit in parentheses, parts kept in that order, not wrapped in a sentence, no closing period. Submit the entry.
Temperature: 10 (°C)
